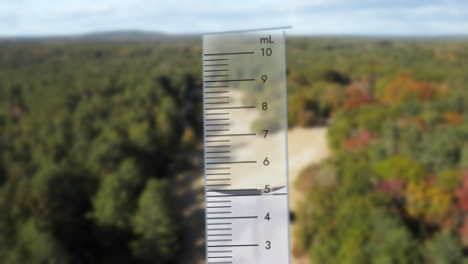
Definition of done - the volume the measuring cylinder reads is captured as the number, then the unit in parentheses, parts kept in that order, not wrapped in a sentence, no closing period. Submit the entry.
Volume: 4.8 (mL)
